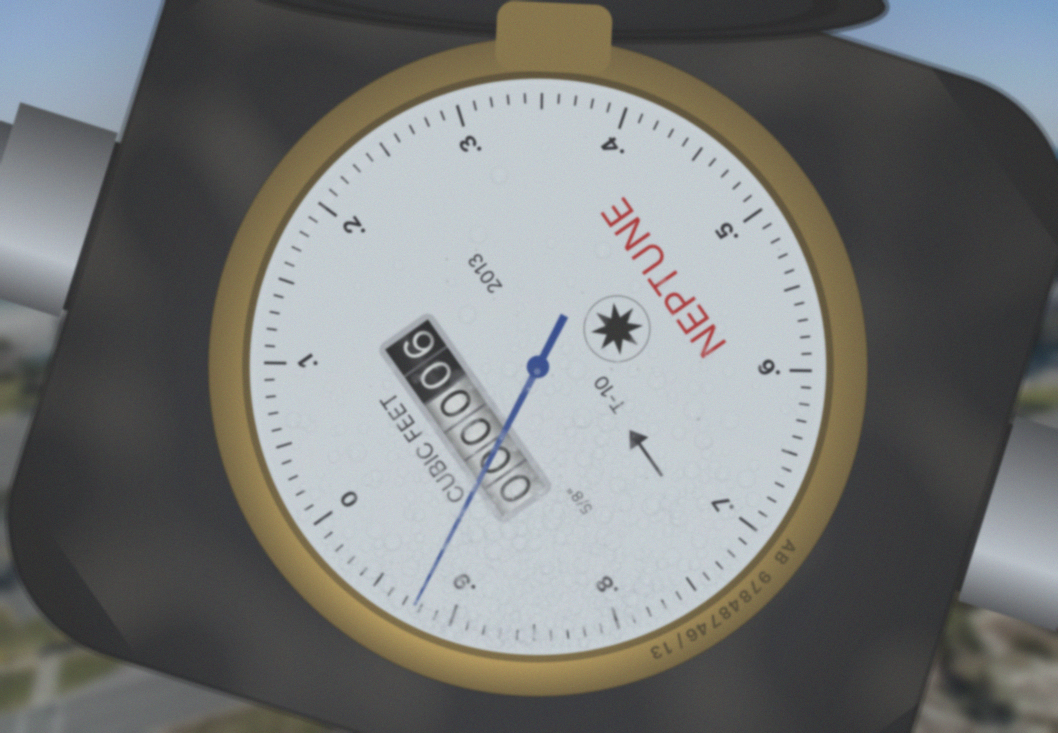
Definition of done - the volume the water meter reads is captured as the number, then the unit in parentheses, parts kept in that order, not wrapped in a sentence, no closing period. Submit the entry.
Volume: 5.92 (ft³)
